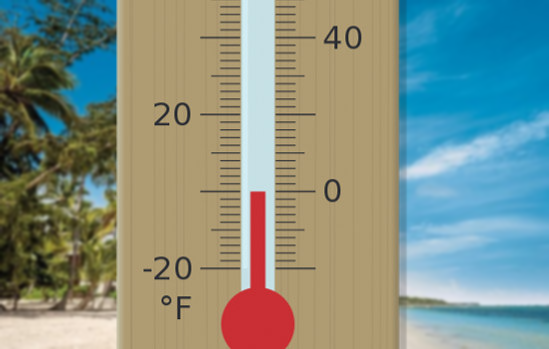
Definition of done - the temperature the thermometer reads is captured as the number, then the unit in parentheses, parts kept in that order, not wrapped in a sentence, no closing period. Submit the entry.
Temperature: 0 (°F)
